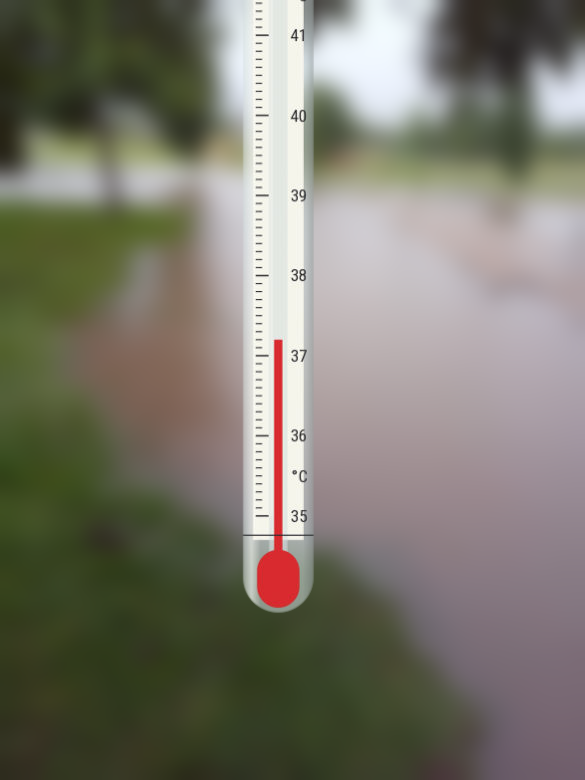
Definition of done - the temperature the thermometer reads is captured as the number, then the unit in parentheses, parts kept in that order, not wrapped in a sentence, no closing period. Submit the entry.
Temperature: 37.2 (°C)
